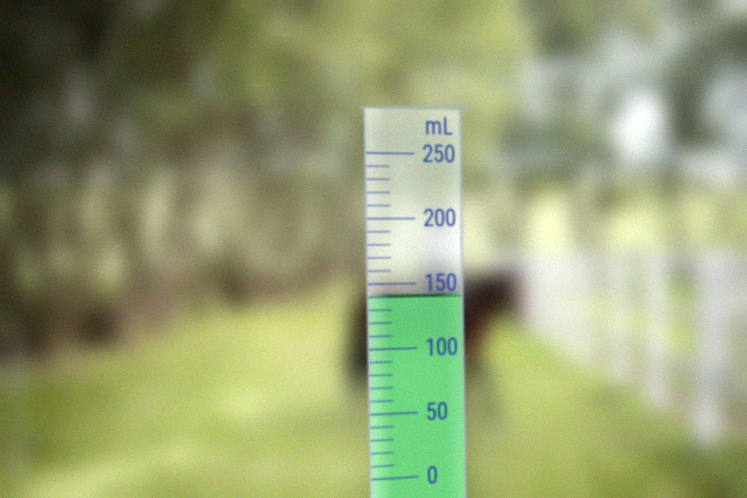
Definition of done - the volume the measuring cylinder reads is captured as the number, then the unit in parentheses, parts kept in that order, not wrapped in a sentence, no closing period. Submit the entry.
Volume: 140 (mL)
